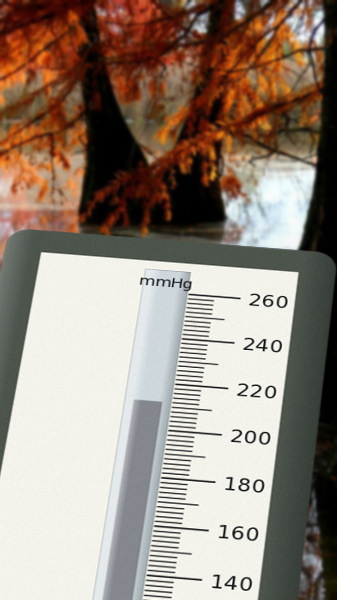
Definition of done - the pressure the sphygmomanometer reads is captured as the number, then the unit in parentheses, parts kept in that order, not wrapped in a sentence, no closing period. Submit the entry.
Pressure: 212 (mmHg)
